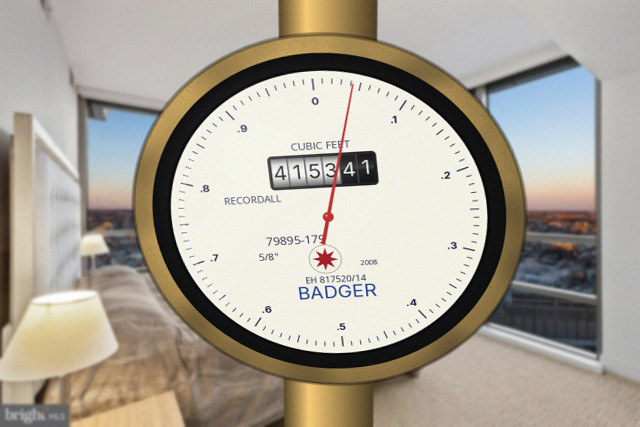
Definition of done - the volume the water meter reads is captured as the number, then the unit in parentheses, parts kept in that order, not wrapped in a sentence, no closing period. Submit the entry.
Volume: 415341.04 (ft³)
